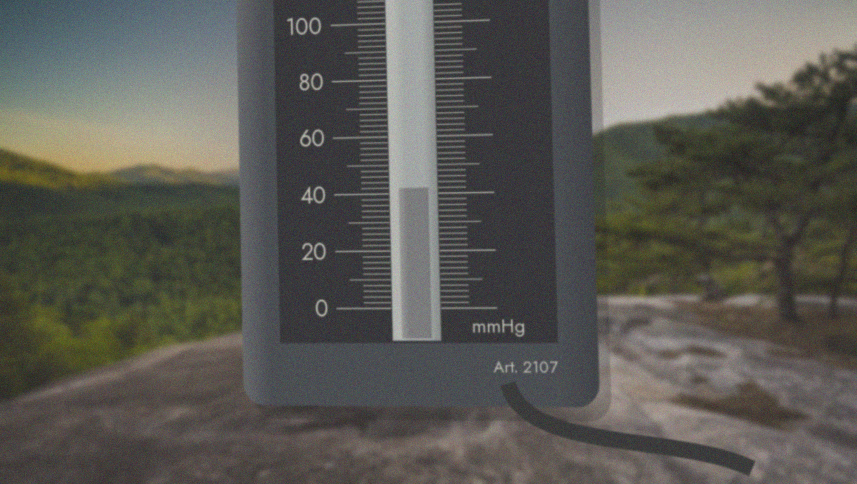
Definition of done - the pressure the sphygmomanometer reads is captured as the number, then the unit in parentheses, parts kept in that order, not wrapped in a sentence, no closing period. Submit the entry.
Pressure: 42 (mmHg)
